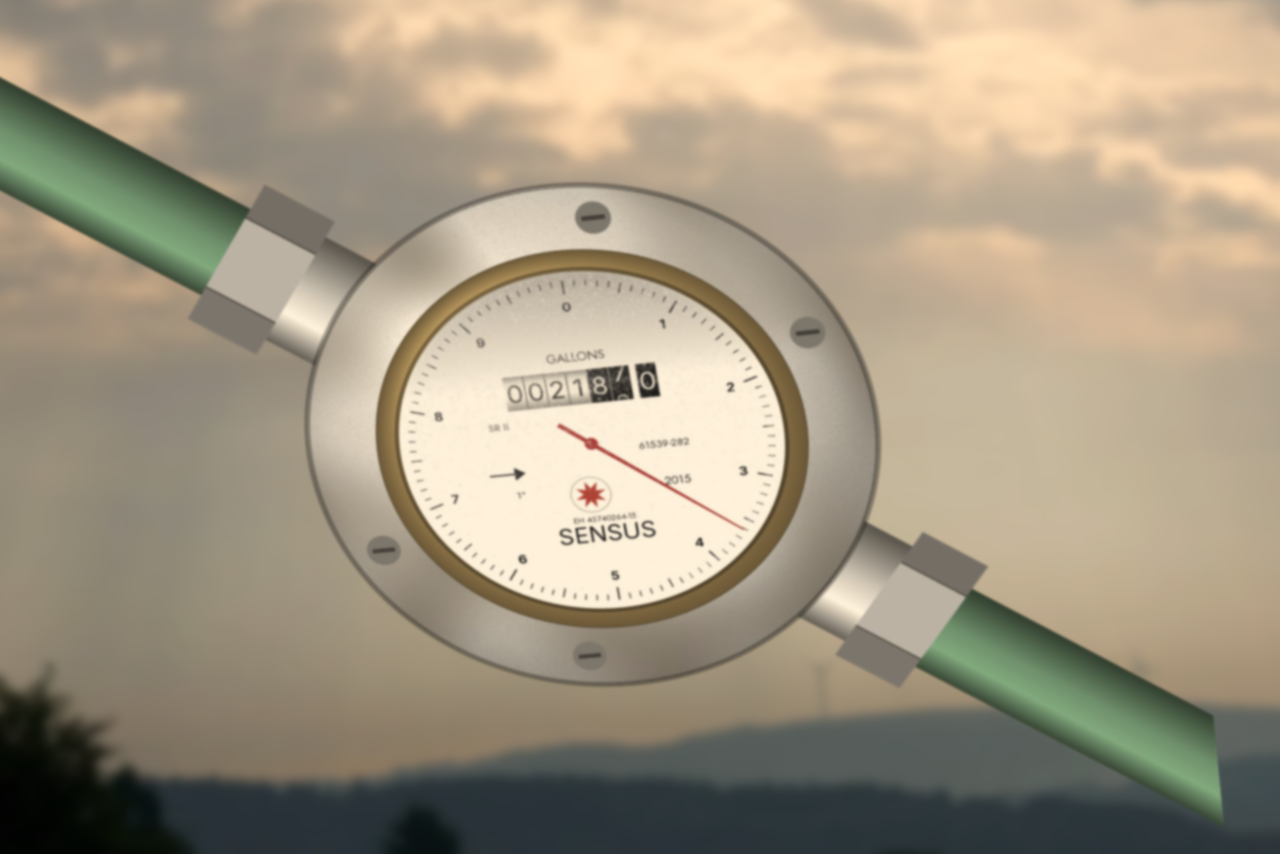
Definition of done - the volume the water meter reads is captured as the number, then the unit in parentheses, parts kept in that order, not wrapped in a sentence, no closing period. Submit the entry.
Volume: 21873.6 (gal)
